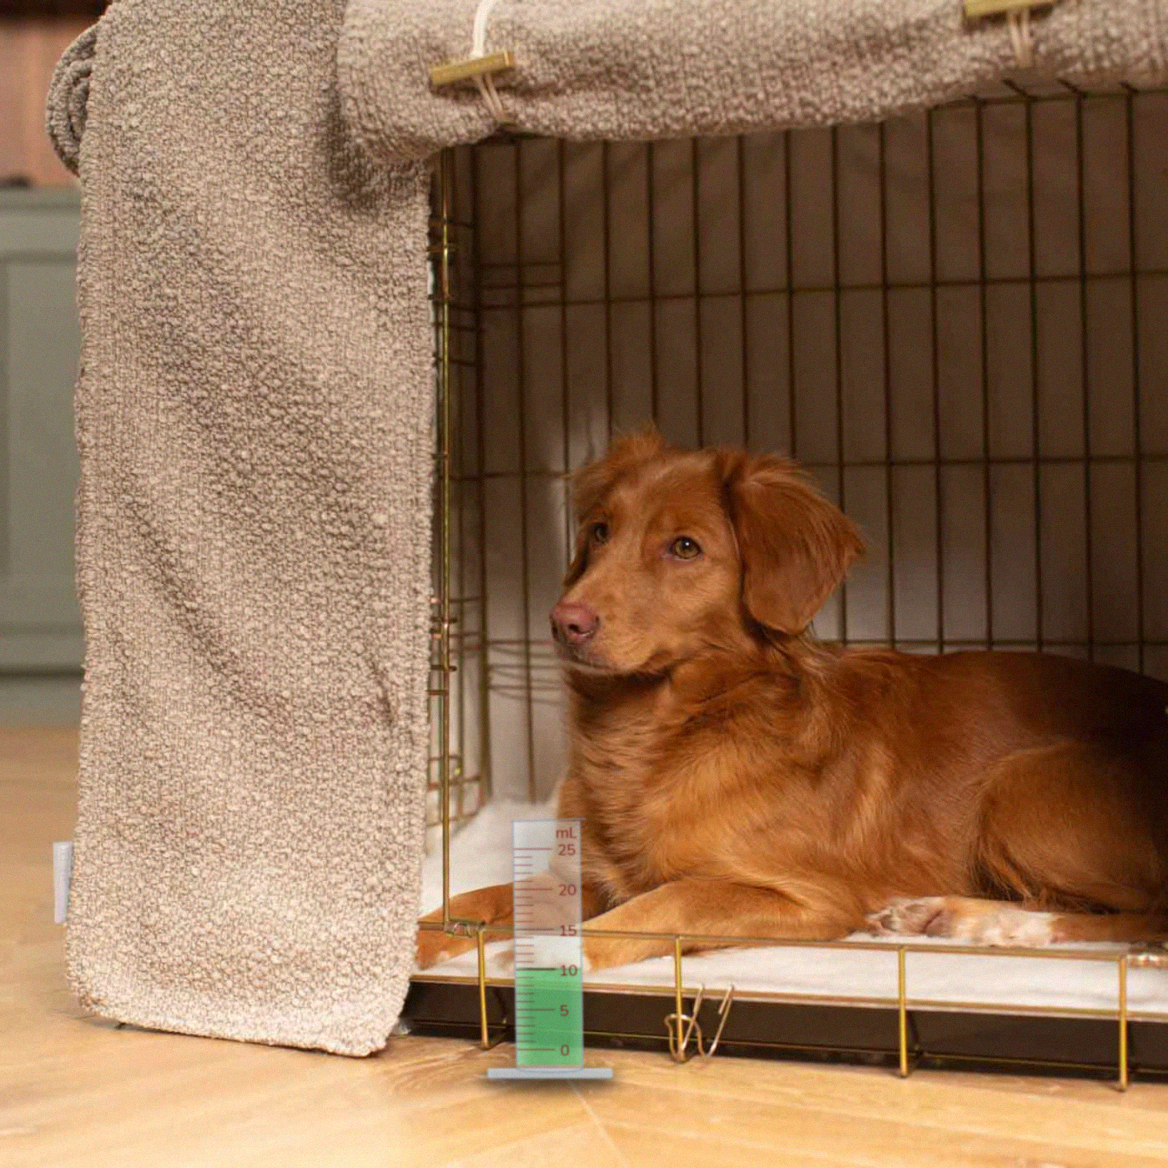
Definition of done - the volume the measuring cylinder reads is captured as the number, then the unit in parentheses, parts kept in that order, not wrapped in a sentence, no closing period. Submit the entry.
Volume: 10 (mL)
